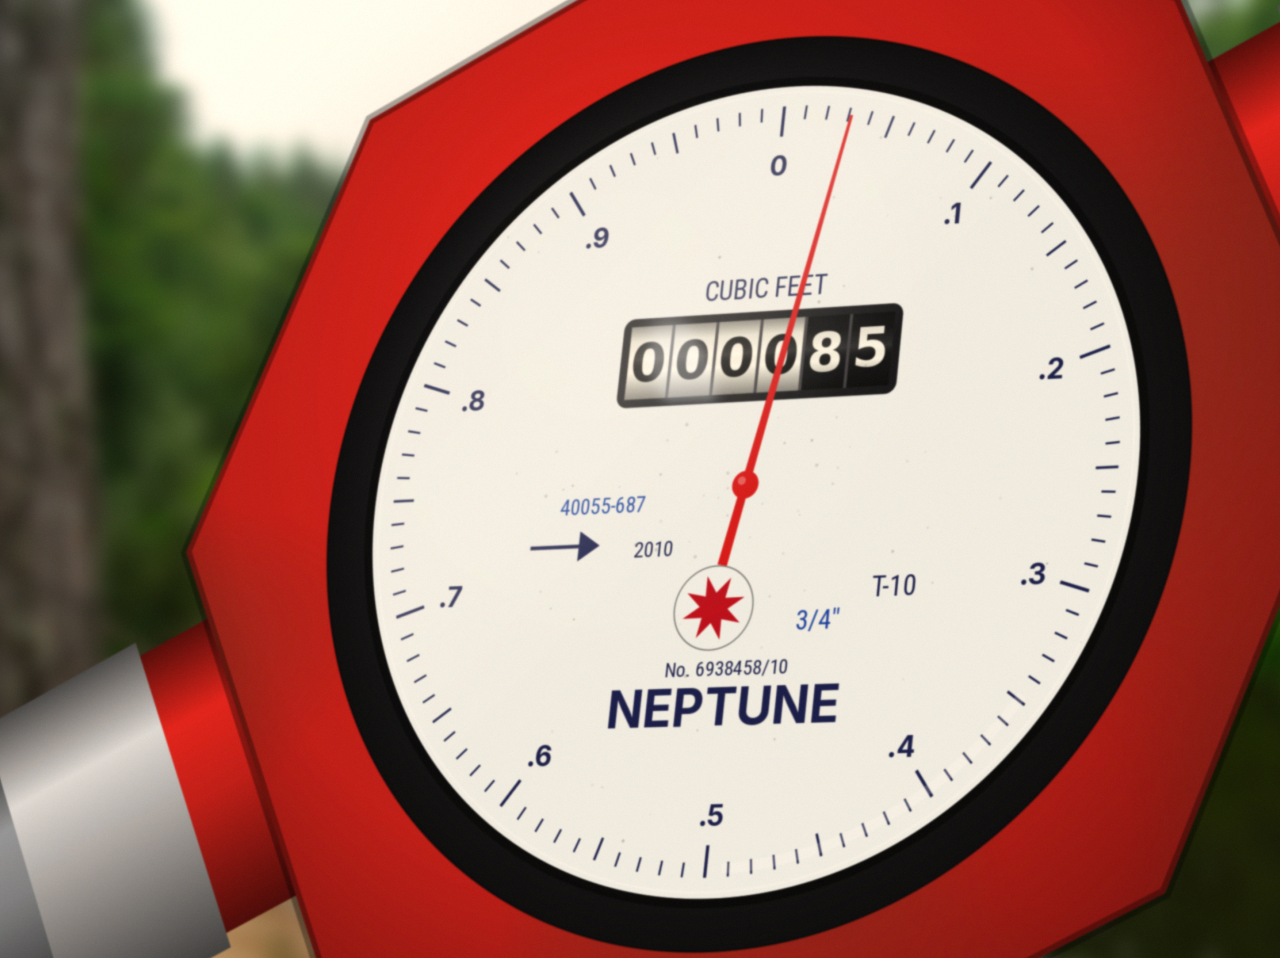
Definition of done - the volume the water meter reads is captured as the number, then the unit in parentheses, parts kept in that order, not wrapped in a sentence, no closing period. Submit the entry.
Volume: 85.03 (ft³)
